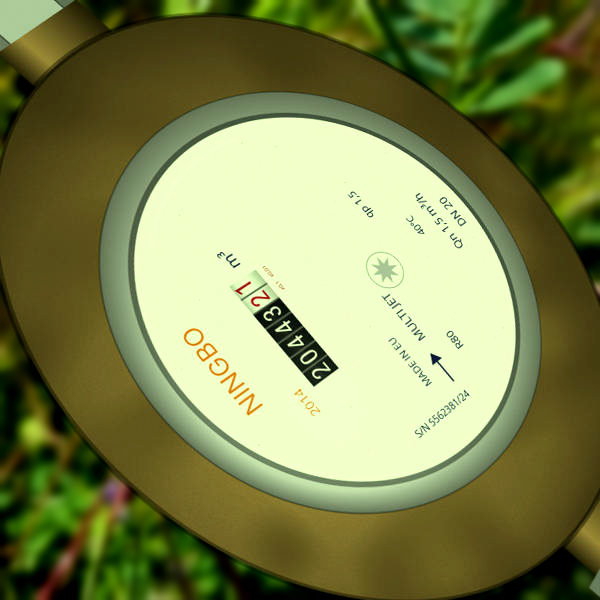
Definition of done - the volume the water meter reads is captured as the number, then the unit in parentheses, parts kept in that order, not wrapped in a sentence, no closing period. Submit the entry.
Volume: 20443.21 (m³)
